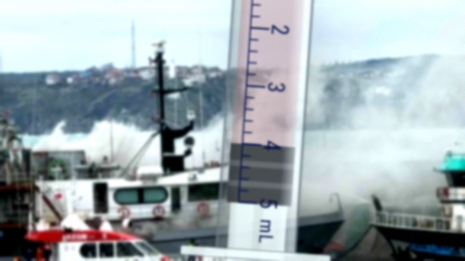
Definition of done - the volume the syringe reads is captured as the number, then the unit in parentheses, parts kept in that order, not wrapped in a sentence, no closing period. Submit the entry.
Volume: 4 (mL)
